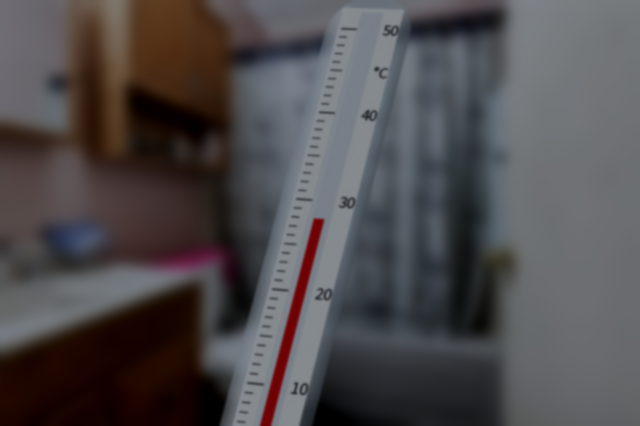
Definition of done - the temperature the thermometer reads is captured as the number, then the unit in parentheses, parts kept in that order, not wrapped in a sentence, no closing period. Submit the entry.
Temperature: 28 (°C)
